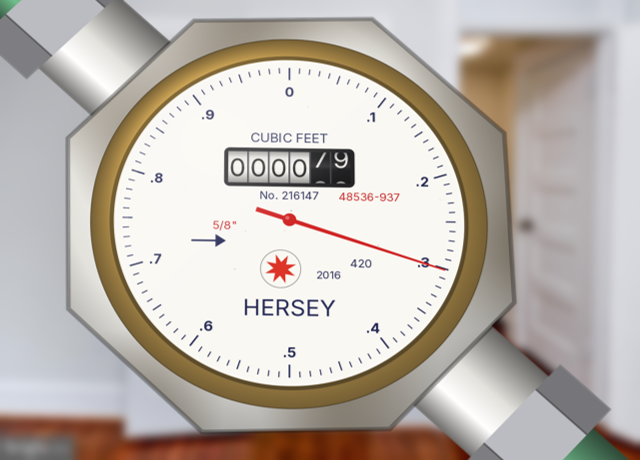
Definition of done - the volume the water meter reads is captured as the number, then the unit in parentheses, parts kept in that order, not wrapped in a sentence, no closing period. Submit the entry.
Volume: 79.30 (ft³)
